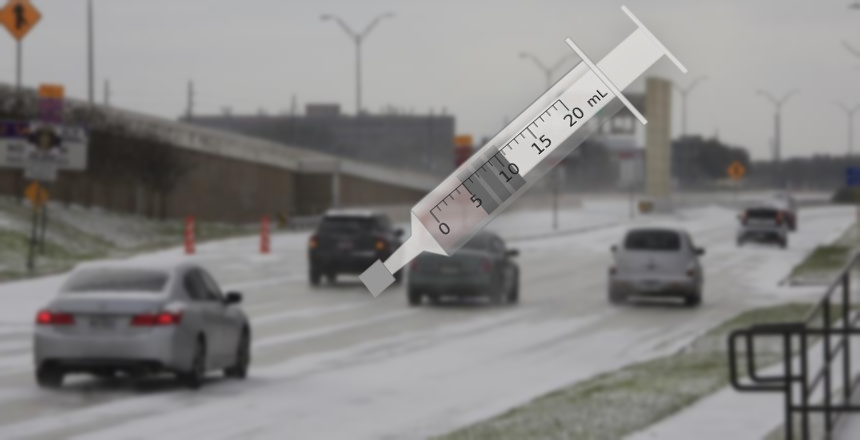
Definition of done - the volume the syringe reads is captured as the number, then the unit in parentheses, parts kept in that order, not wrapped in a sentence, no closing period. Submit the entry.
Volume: 5 (mL)
